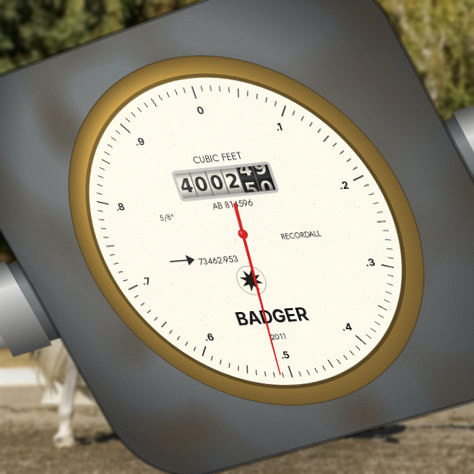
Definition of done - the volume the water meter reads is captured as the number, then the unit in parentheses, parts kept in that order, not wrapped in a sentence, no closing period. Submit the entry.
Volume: 400249.51 (ft³)
